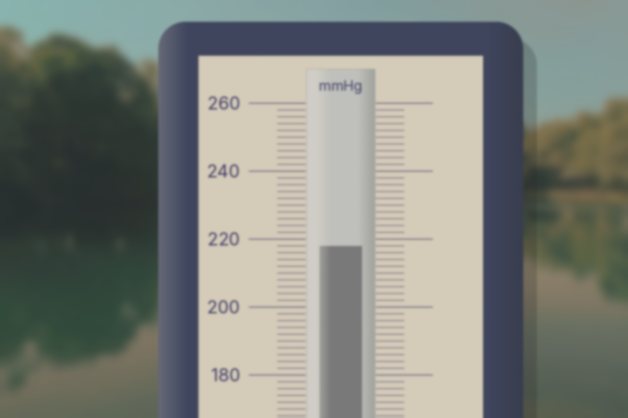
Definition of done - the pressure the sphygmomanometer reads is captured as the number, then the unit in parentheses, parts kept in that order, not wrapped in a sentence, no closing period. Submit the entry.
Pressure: 218 (mmHg)
